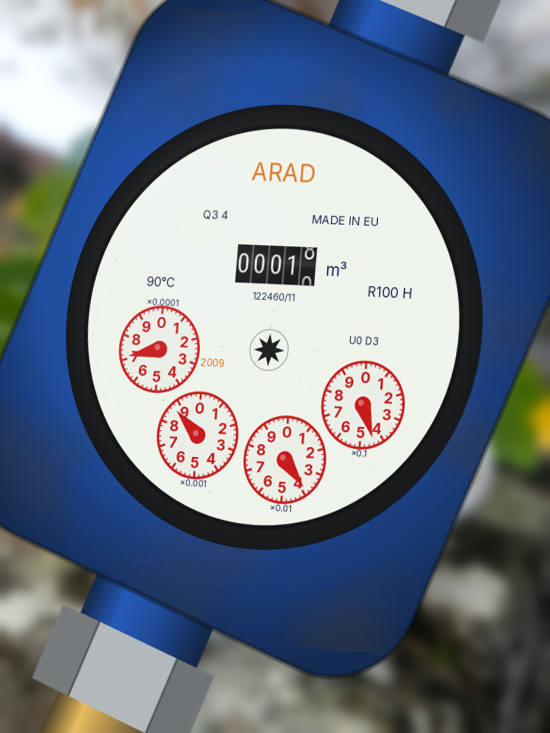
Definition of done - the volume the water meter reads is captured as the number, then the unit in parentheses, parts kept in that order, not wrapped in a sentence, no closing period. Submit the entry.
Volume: 18.4387 (m³)
